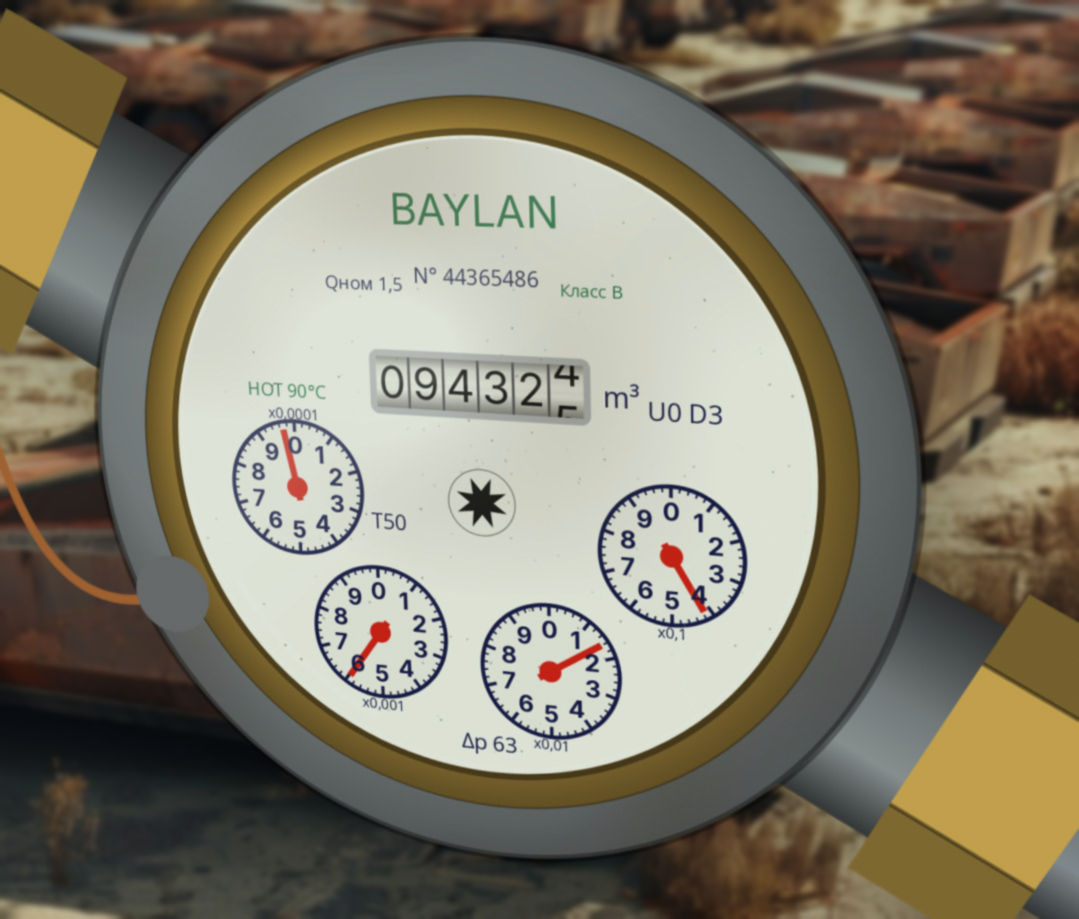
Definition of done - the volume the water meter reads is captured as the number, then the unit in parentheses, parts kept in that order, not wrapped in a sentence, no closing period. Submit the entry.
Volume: 94324.4159 (m³)
